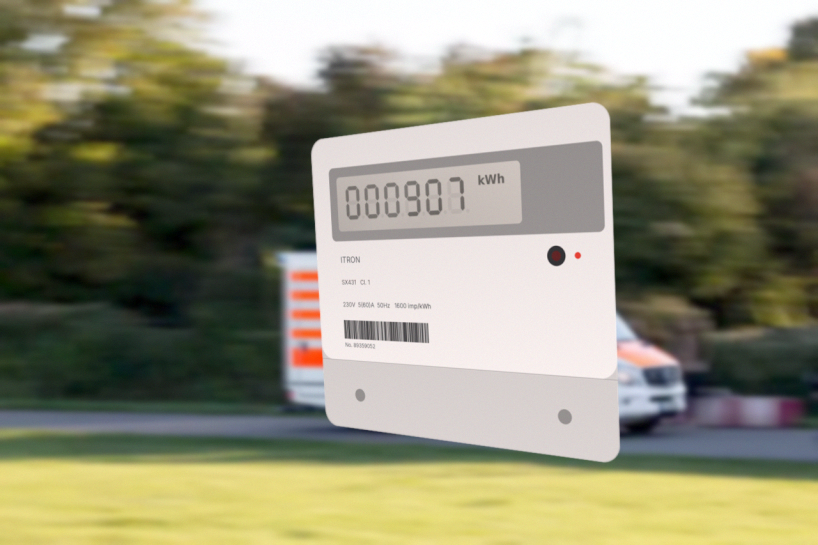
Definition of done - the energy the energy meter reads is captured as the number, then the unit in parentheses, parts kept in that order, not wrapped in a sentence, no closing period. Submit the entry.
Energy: 907 (kWh)
